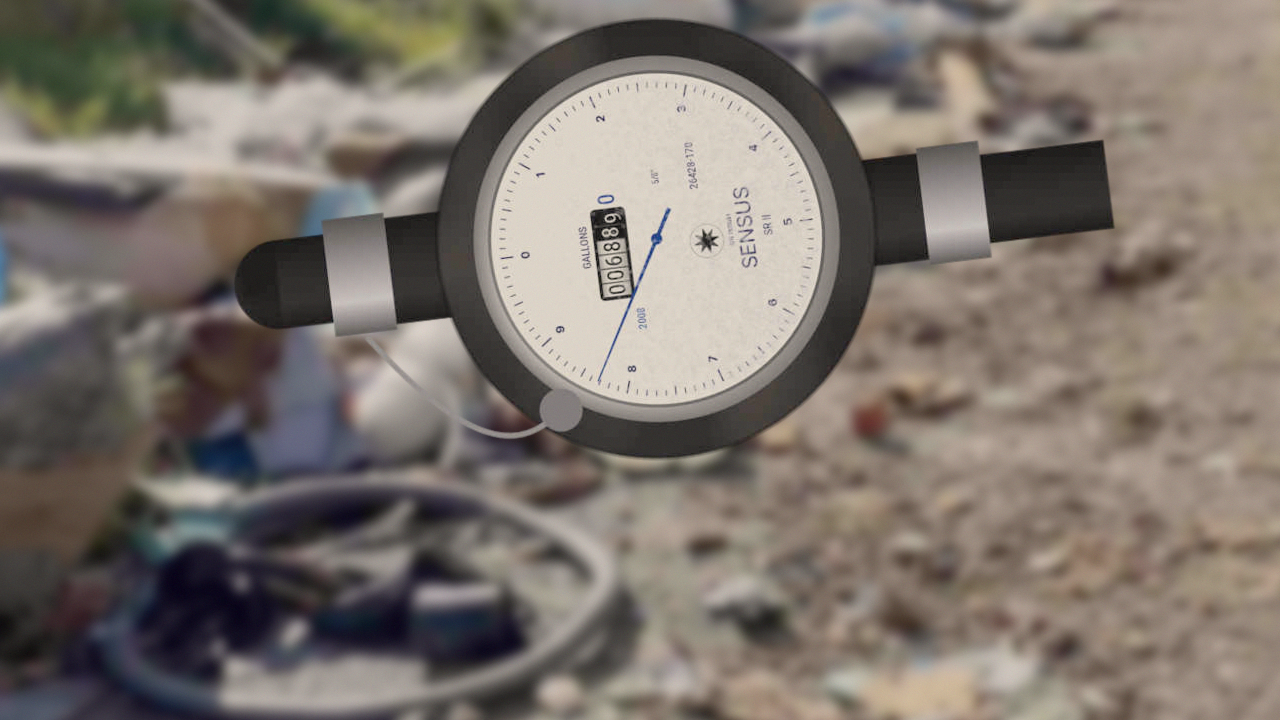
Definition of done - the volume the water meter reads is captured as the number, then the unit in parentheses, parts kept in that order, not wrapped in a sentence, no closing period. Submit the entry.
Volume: 68888.3 (gal)
